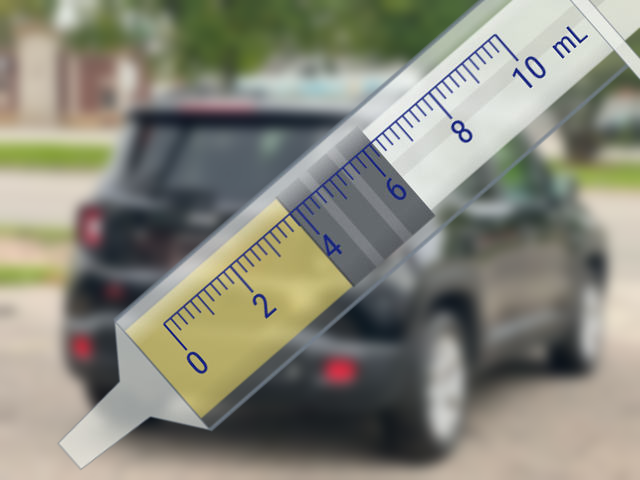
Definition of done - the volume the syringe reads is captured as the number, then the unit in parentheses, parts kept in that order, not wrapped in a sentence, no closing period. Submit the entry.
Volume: 3.8 (mL)
